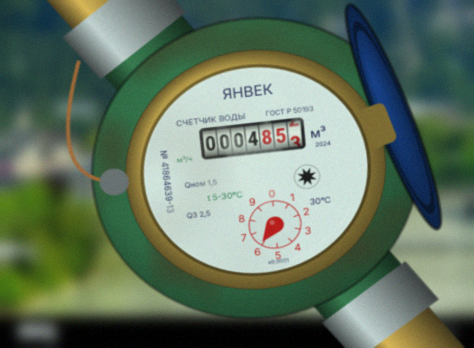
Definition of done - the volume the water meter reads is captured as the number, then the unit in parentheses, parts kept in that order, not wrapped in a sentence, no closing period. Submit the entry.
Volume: 4.8526 (m³)
